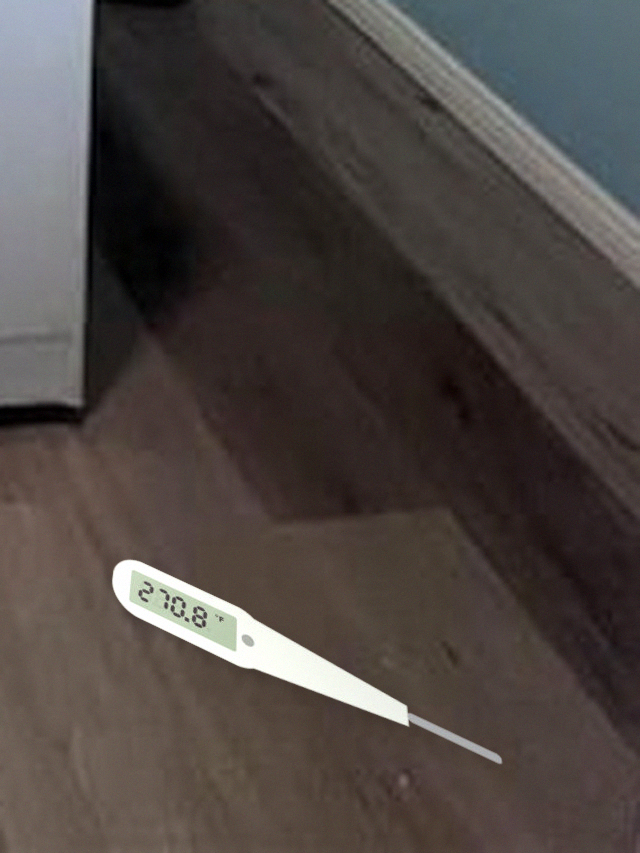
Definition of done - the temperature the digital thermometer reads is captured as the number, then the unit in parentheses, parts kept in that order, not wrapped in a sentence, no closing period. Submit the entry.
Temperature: 270.8 (°F)
